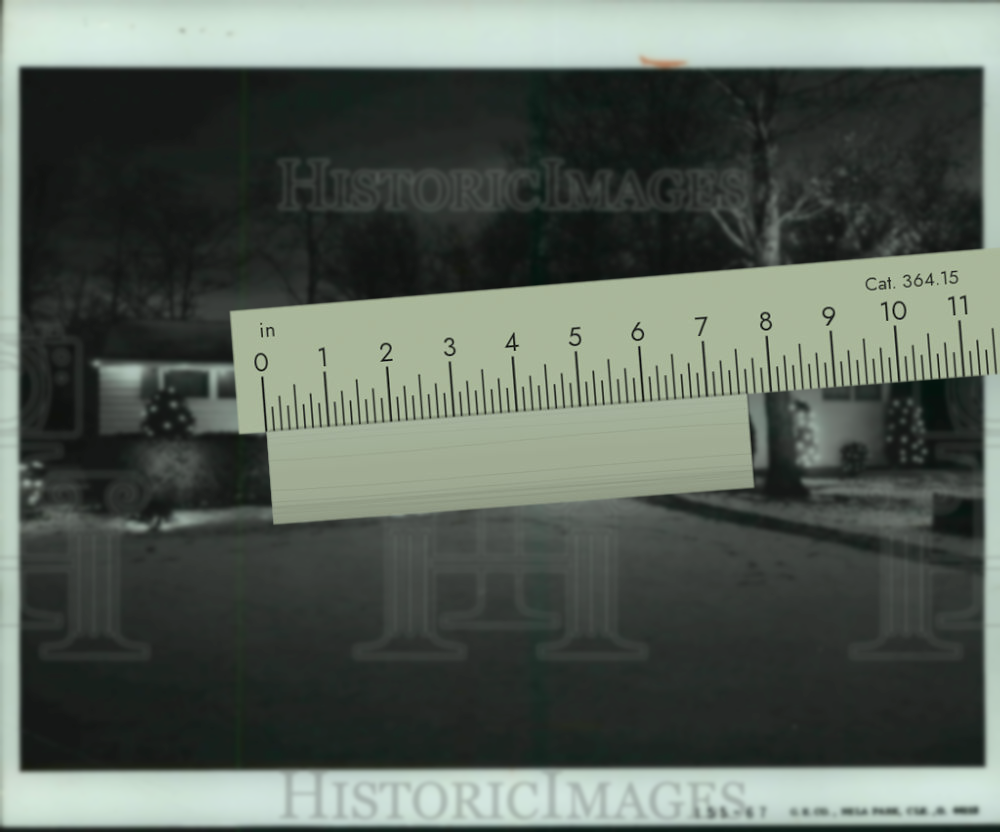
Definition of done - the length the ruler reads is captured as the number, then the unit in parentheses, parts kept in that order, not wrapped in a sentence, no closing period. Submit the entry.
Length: 7.625 (in)
